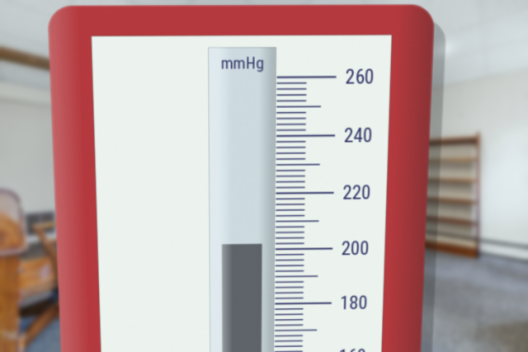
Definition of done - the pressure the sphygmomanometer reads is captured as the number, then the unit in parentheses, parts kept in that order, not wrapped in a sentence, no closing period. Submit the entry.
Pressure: 202 (mmHg)
